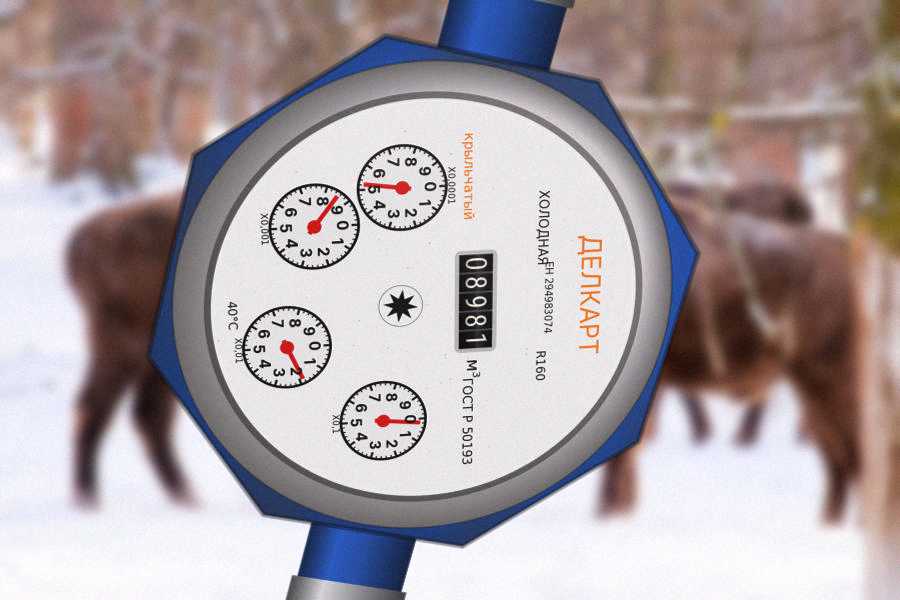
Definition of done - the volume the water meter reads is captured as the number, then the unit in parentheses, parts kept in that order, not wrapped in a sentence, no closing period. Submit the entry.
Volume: 8981.0185 (m³)
